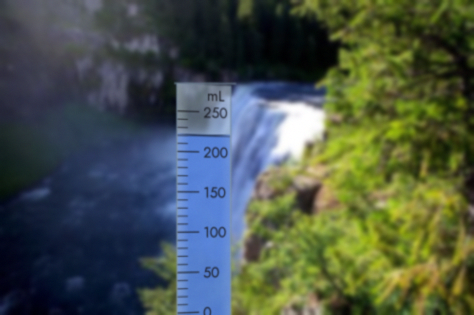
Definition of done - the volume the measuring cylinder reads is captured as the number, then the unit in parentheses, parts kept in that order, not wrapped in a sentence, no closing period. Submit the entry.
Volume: 220 (mL)
